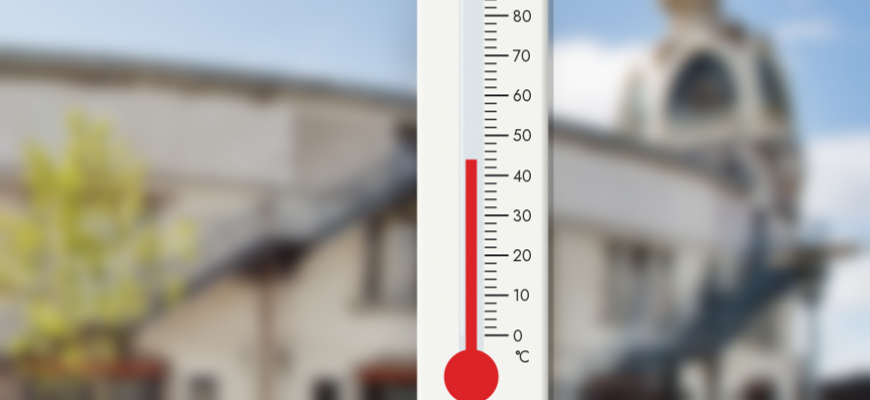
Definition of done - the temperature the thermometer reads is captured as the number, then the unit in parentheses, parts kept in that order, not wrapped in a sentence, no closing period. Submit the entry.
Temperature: 44 (°C)
